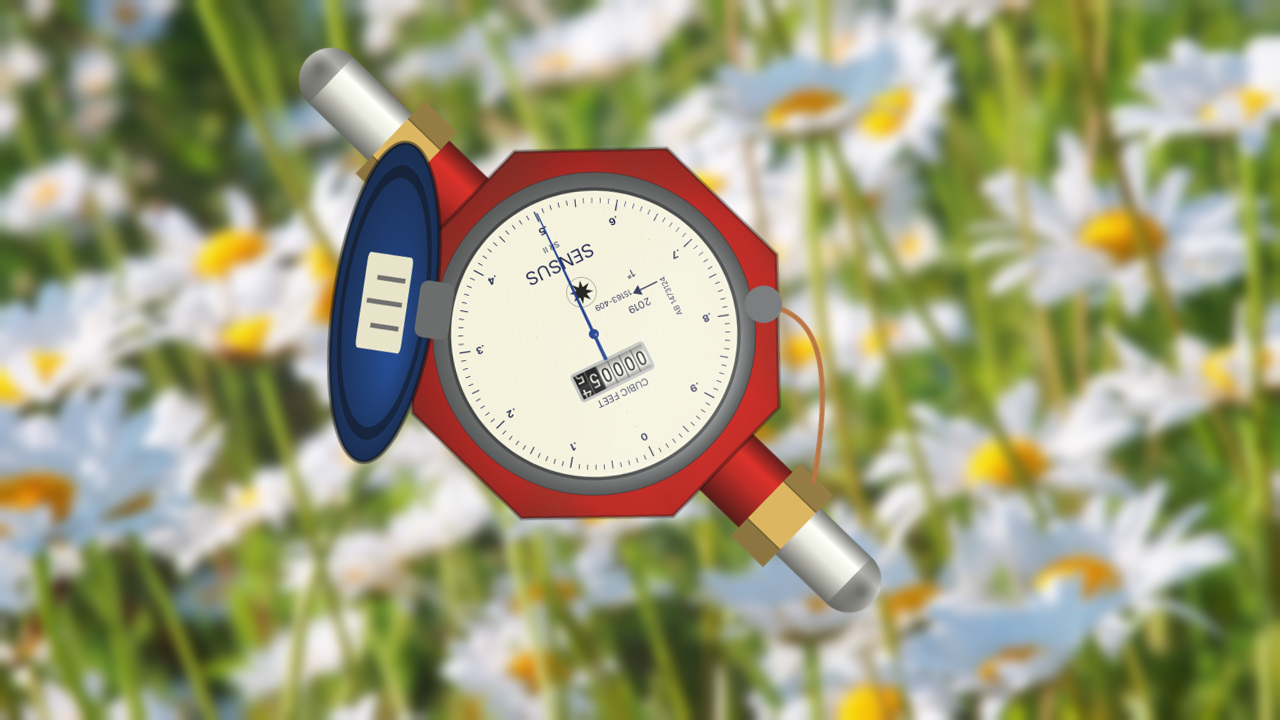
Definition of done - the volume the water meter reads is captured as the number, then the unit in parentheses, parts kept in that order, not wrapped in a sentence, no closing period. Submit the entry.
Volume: 54.50 (ft³)
